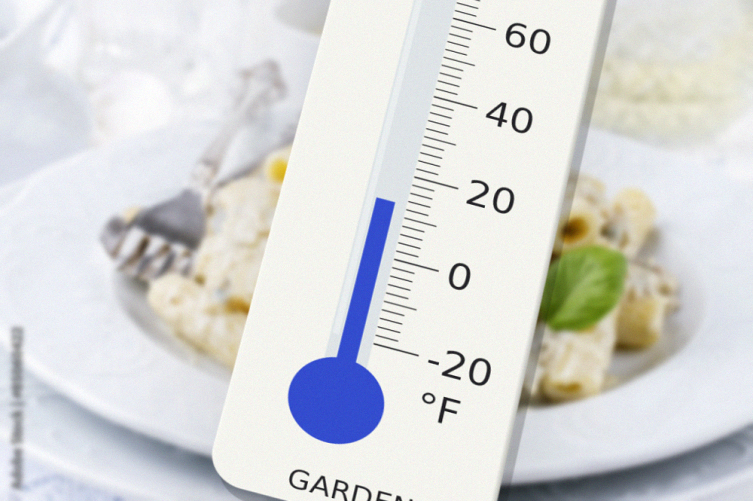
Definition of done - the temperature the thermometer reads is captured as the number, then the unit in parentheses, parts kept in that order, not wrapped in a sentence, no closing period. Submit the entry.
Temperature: 13 (°F)
